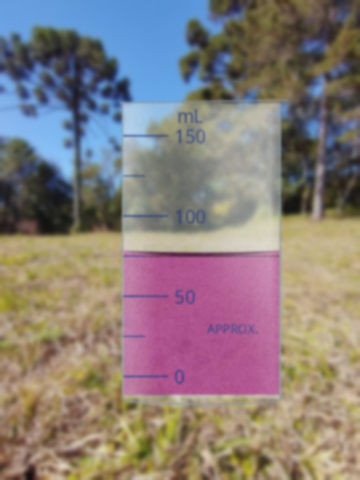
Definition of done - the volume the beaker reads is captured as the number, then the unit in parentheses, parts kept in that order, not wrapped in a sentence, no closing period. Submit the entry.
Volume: 75 (mL)
